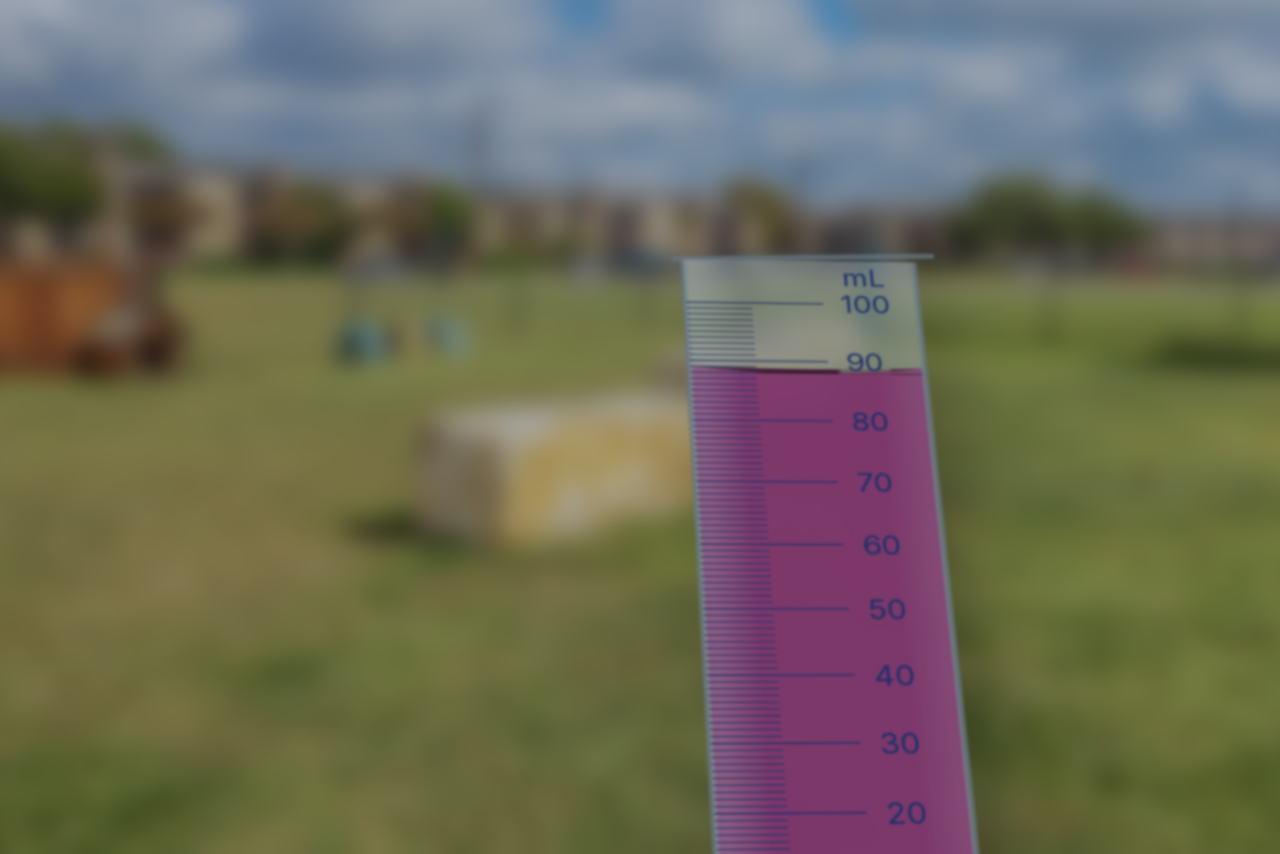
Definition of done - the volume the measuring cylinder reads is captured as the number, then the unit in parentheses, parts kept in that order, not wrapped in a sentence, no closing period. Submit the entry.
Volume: 88 (mL)
